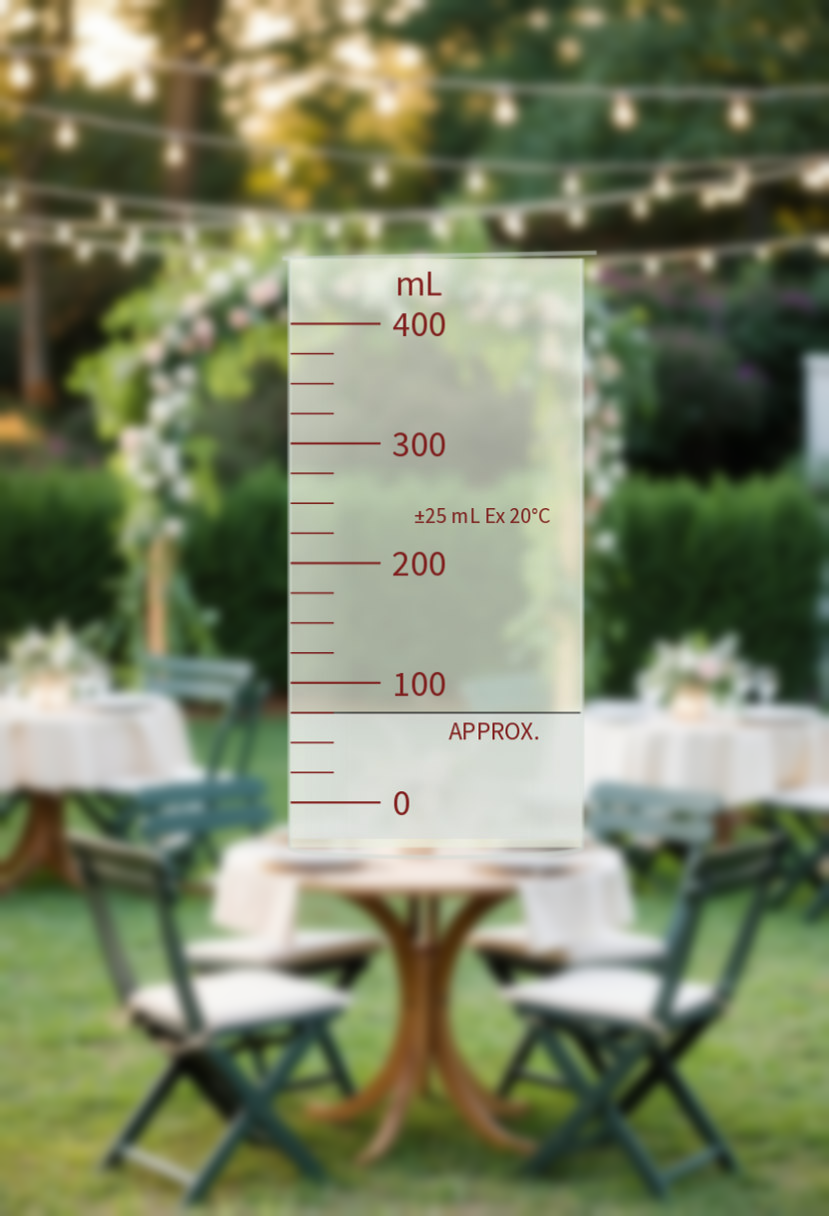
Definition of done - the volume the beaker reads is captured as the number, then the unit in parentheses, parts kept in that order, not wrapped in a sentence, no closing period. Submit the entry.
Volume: 75 (mL)
